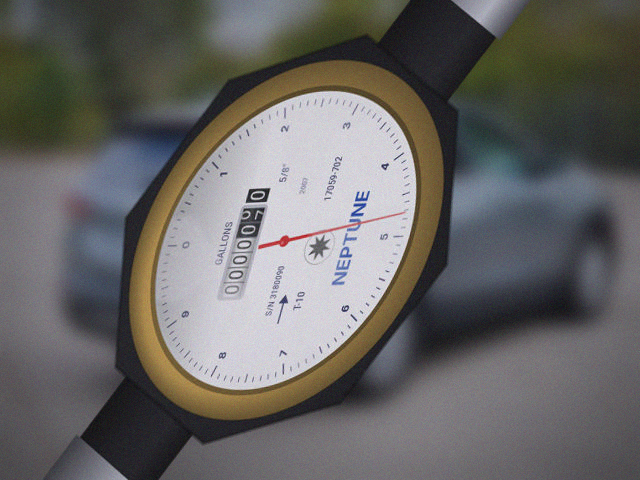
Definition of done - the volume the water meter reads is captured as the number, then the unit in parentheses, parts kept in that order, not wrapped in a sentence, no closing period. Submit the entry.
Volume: 64.7 (gal)
